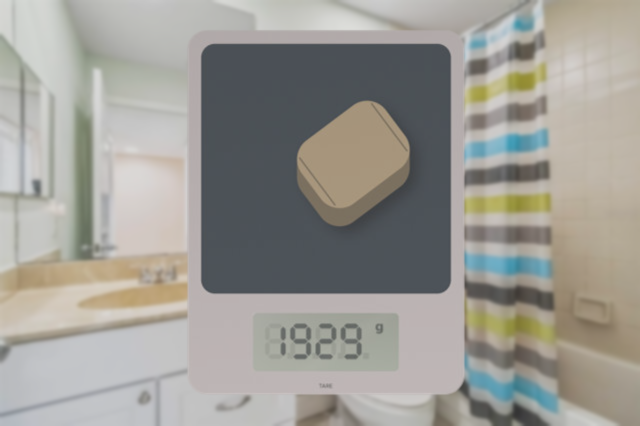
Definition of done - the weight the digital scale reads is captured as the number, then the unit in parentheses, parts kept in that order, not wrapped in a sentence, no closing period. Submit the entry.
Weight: 1929 (g)
